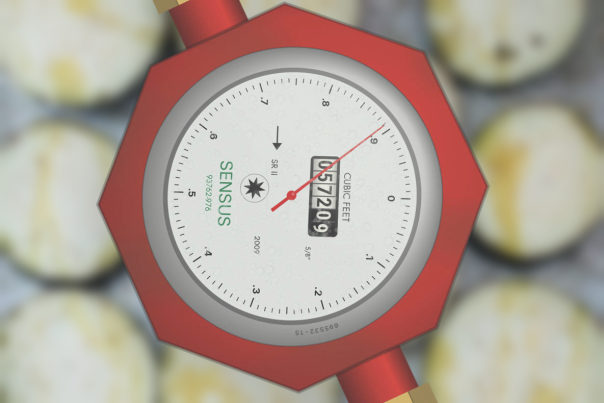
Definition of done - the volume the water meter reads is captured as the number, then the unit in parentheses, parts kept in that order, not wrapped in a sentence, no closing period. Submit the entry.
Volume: 57208.89 (ft³)
